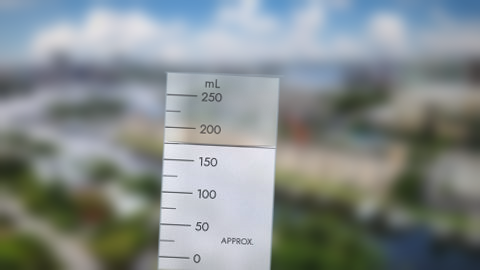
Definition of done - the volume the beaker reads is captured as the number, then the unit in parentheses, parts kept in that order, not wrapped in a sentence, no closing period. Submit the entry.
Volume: 175 (mL)
